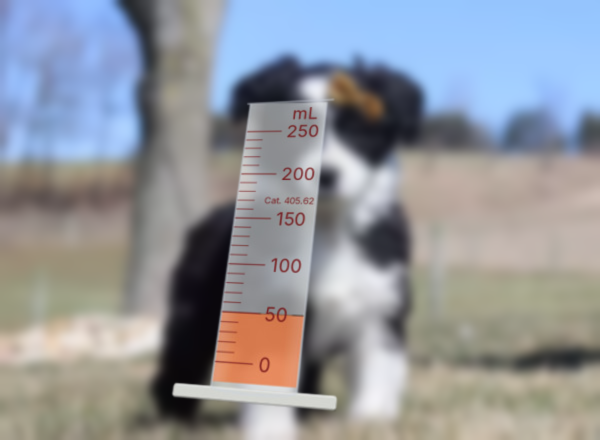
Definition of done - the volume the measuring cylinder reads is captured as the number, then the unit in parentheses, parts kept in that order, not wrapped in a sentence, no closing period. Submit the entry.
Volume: 50 (mL)
